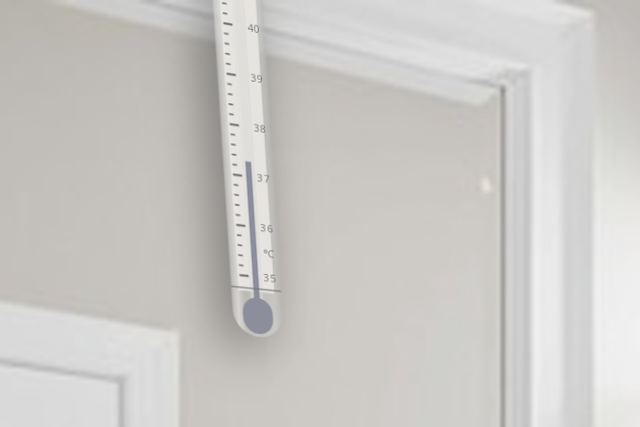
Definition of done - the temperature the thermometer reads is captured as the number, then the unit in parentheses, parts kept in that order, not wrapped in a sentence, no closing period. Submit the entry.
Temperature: 37.3 (°C)
